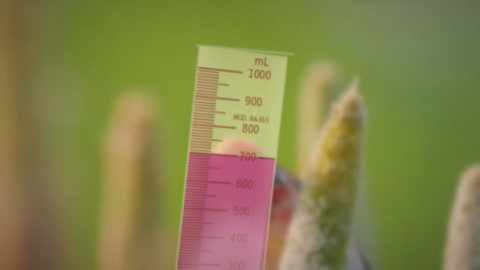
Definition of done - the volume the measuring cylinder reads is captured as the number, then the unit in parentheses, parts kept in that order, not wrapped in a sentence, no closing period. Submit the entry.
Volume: 700 (mL)
